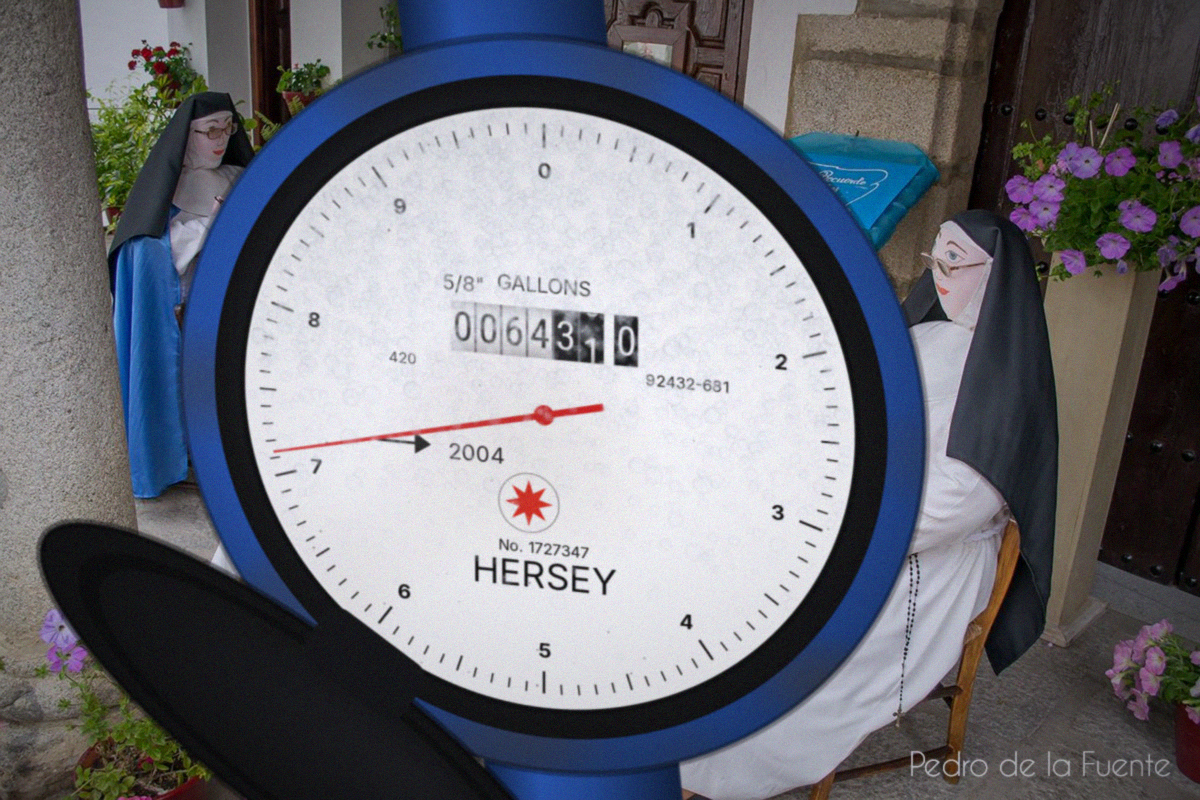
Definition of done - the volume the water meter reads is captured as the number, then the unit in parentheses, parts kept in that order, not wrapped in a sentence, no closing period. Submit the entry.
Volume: 64307.1 (gal)
